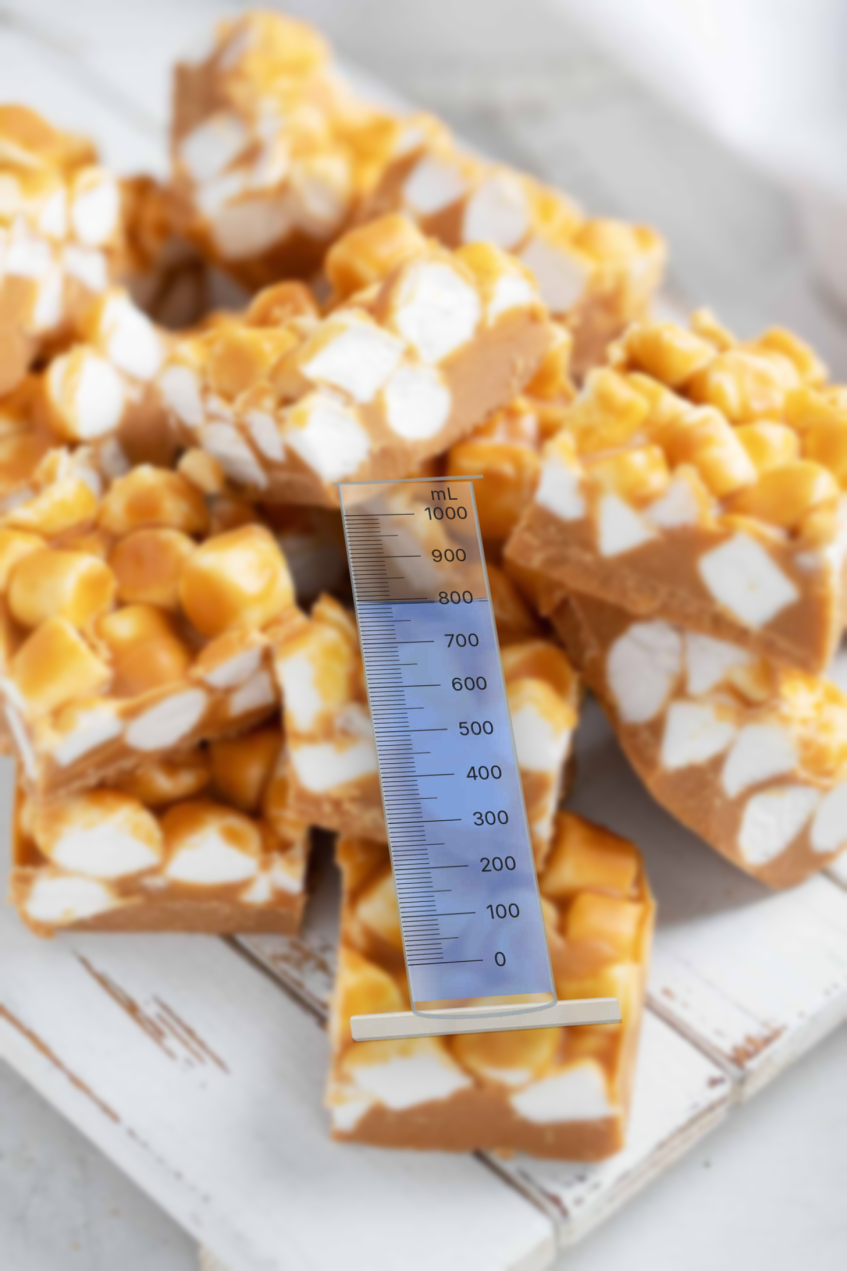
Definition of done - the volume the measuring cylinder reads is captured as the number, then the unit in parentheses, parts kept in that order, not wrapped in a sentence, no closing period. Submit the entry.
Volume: 790 (mL)
